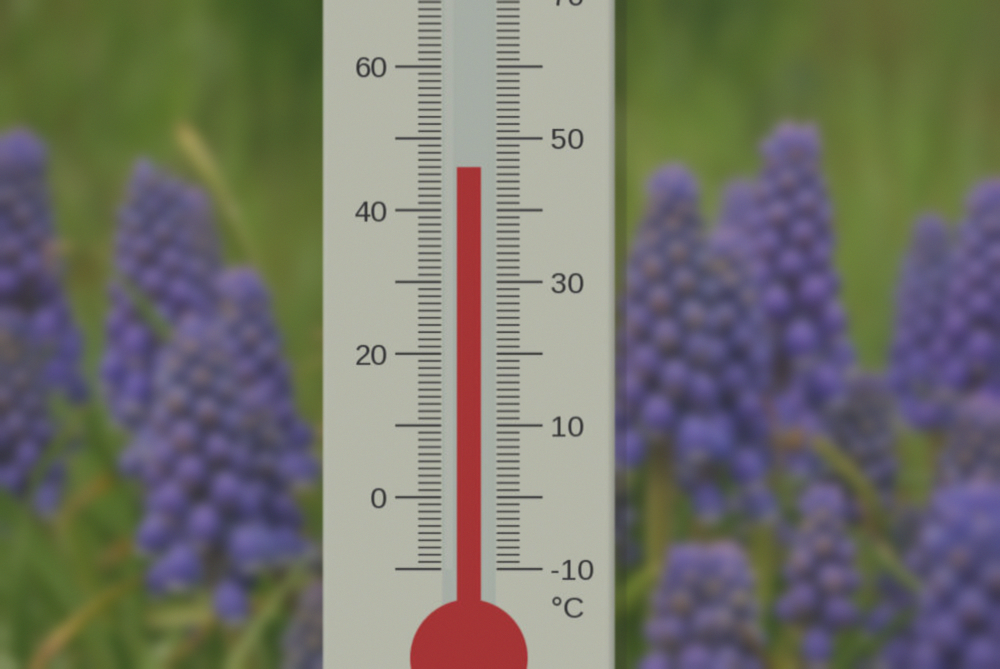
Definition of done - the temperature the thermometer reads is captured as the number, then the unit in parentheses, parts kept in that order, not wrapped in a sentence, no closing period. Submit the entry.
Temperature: 46 (°C)
